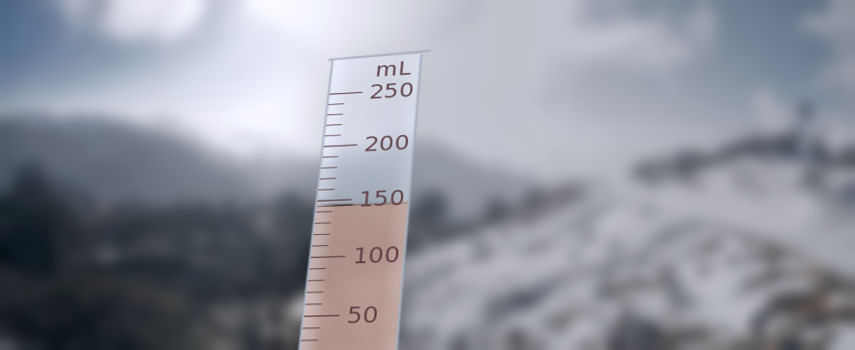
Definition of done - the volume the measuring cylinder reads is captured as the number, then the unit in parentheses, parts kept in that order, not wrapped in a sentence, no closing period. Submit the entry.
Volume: 145 (mL)
